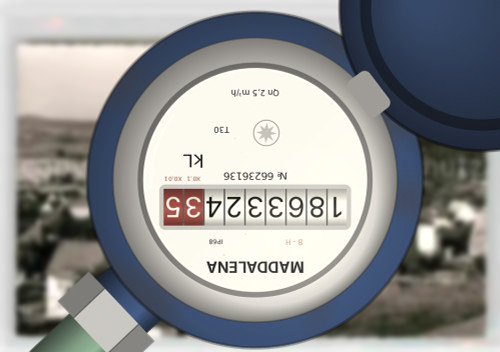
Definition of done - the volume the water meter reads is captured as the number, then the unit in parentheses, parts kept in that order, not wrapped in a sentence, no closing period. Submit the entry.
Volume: 1863324.35 (kL)
